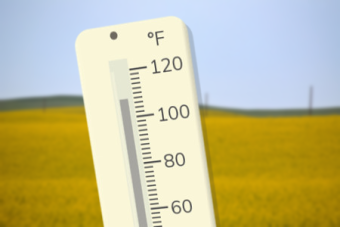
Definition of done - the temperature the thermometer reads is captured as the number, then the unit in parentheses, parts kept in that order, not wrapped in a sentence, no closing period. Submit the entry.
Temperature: 108 (°F)
